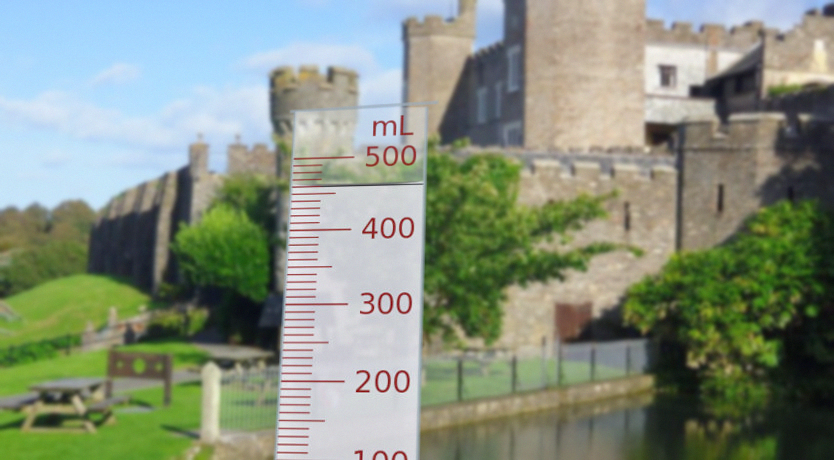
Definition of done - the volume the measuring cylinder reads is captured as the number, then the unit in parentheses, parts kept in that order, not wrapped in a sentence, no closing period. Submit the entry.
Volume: 460 (mL)
